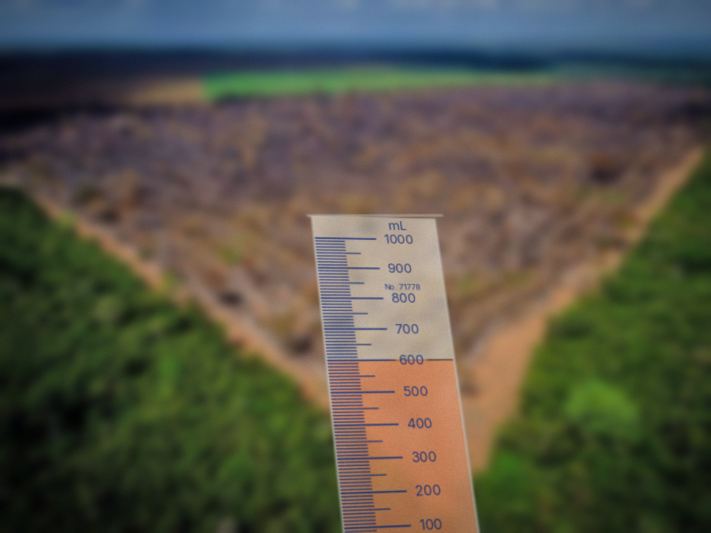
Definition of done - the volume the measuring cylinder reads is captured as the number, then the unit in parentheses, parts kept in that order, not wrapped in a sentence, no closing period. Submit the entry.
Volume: 600 (mL)
